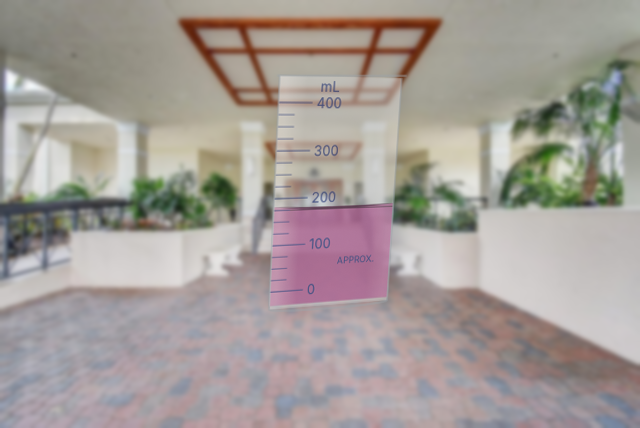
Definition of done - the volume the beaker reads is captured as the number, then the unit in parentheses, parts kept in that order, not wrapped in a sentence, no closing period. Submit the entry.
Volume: 175 (mL)
